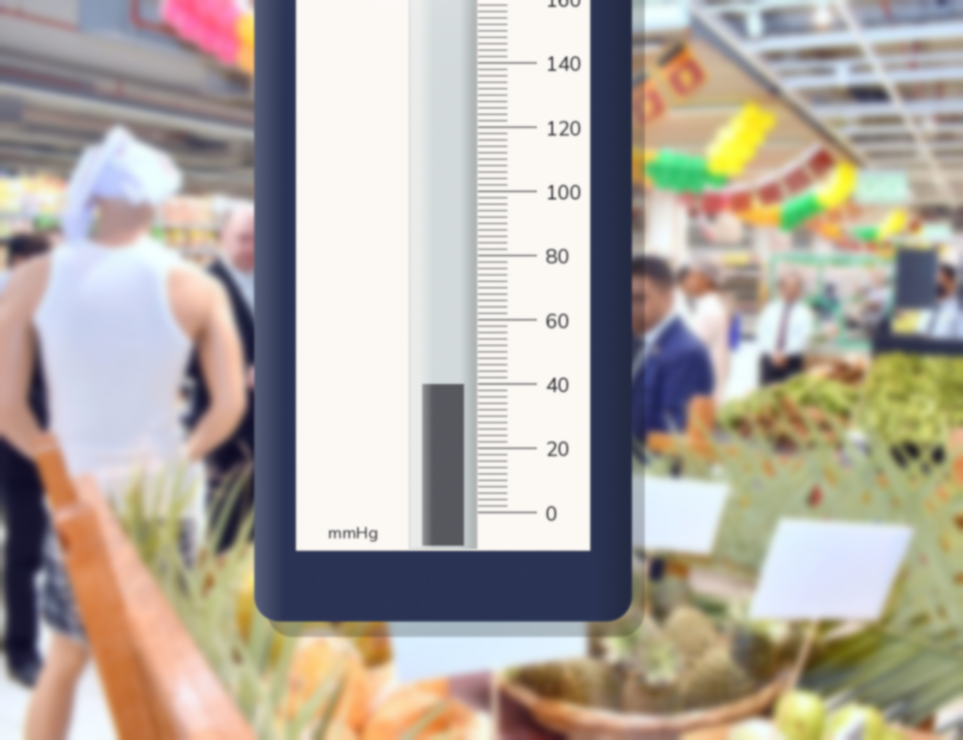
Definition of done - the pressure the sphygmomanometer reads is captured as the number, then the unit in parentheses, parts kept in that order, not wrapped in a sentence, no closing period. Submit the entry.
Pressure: 40 (mmHg)
